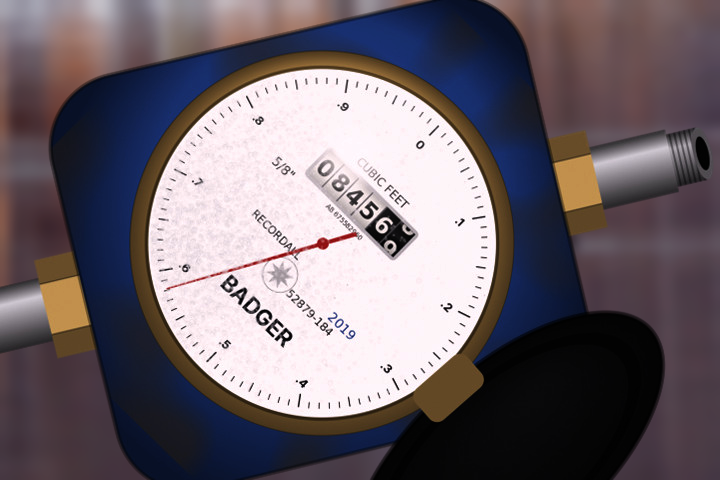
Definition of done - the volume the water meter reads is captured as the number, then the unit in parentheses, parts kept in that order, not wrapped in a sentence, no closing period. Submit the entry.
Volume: 84568.58 (ft³)
